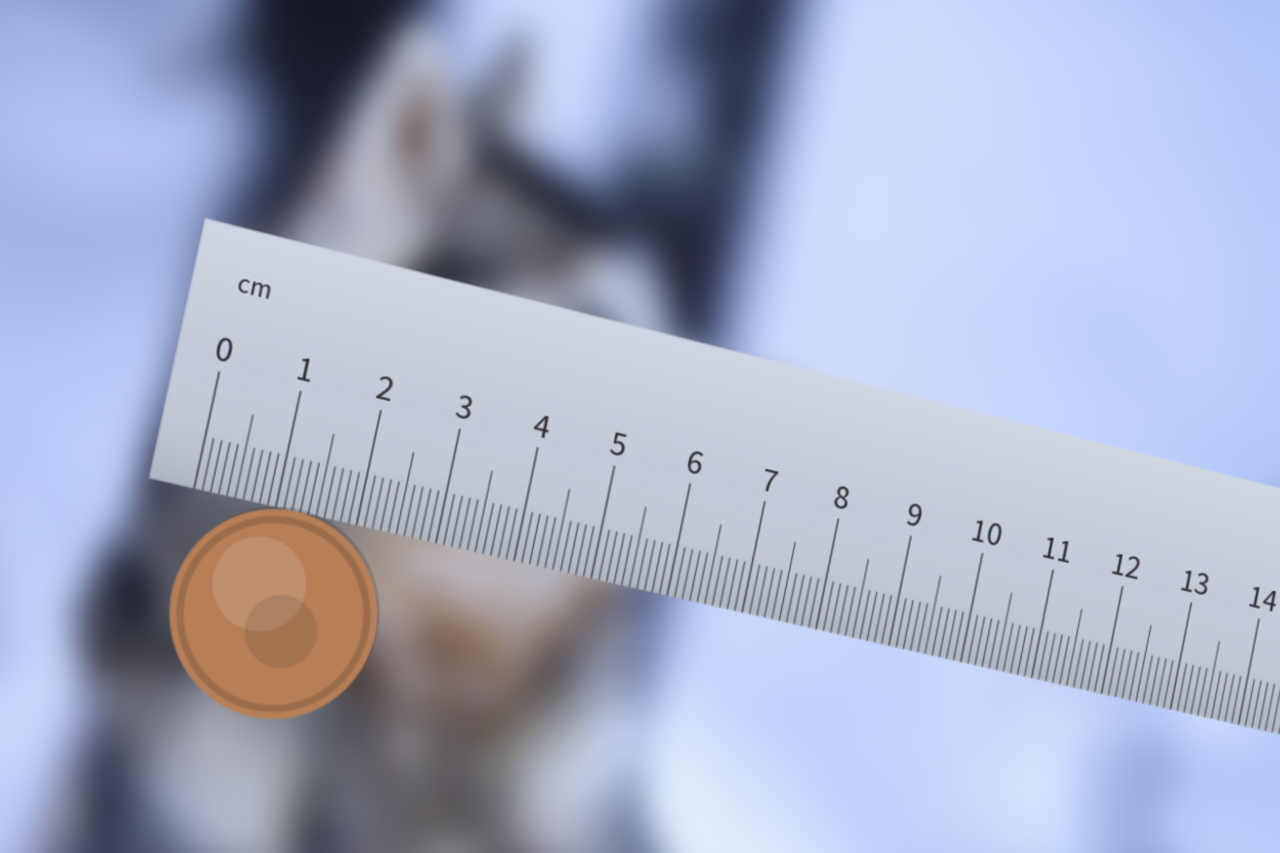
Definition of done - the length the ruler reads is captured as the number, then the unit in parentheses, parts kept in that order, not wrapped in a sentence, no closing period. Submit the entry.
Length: 2.5 (cm)
